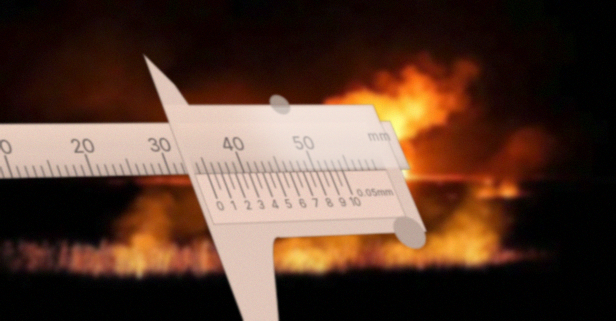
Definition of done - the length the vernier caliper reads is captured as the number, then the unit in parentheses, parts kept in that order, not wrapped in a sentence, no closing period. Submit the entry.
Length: 35.0 (mm)
